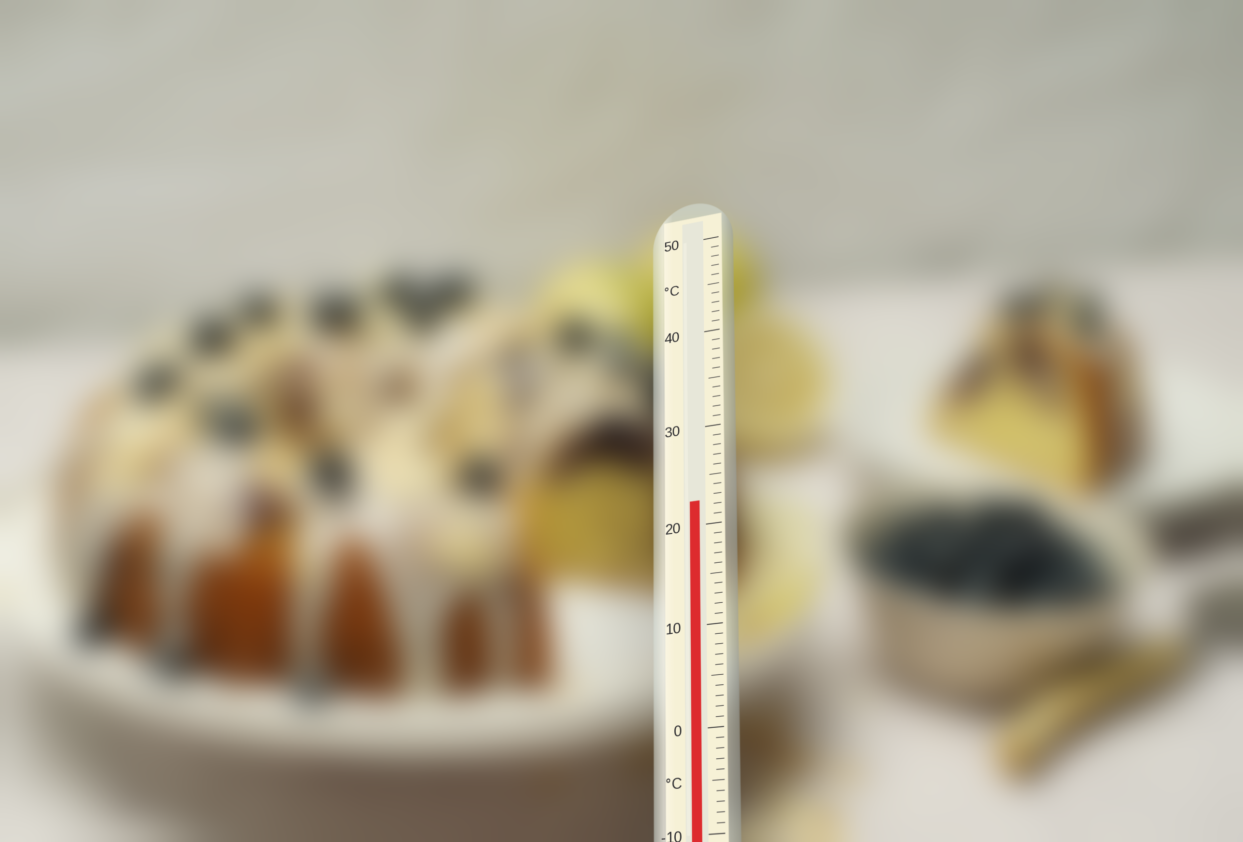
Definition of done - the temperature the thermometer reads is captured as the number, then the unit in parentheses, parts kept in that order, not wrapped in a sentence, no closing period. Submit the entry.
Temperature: 22.5 (°C)
